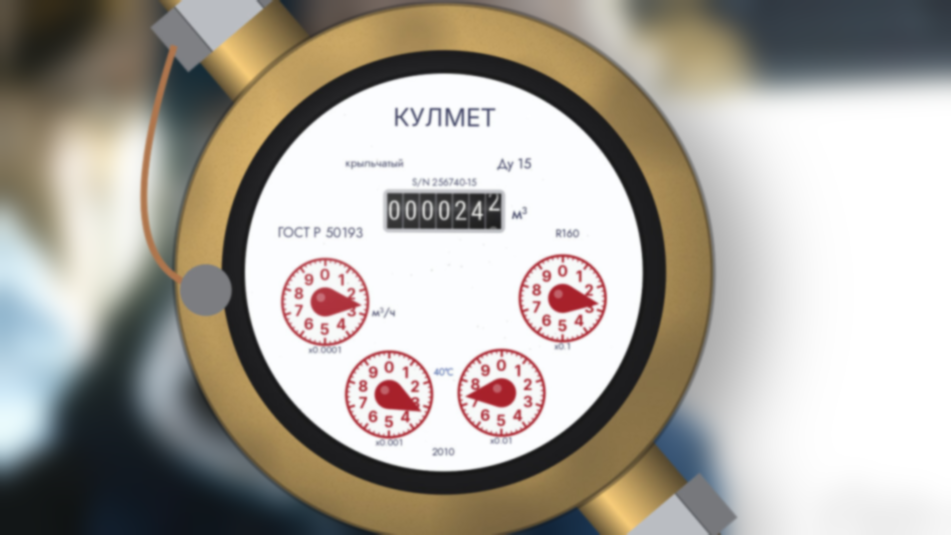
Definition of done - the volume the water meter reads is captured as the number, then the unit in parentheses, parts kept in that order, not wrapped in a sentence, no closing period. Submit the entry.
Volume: 242.2732 (m³)
